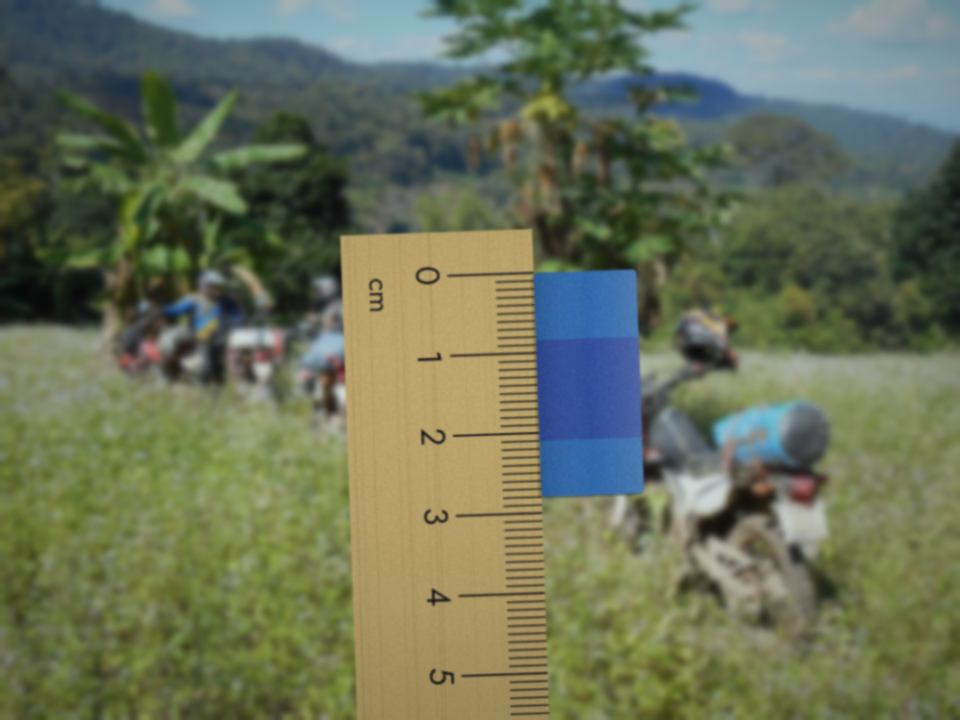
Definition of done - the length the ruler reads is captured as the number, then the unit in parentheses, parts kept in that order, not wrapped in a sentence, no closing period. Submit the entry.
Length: 2.8 (cm)
